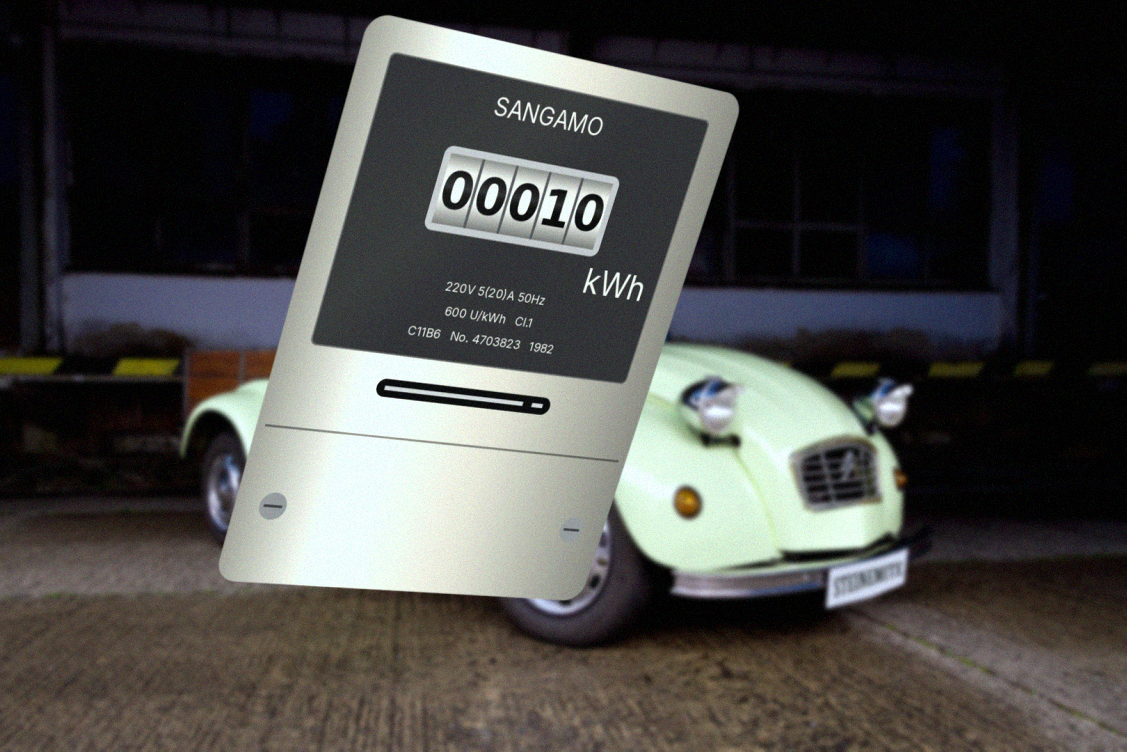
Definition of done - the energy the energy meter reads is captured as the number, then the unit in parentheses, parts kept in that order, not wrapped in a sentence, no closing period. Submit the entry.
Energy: 10 (kWh)
